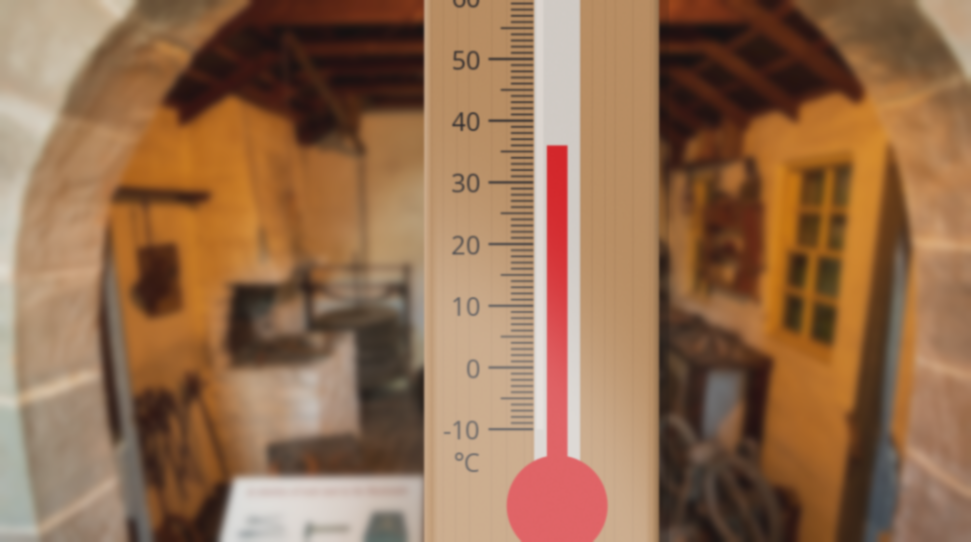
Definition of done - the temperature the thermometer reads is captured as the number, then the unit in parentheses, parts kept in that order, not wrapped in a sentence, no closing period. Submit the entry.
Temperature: 36 (°C)
